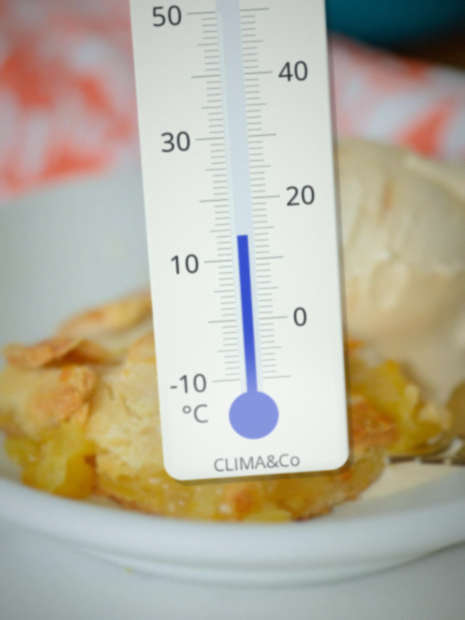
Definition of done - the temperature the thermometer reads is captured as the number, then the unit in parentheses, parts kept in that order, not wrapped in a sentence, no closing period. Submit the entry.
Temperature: 14 (°C)
